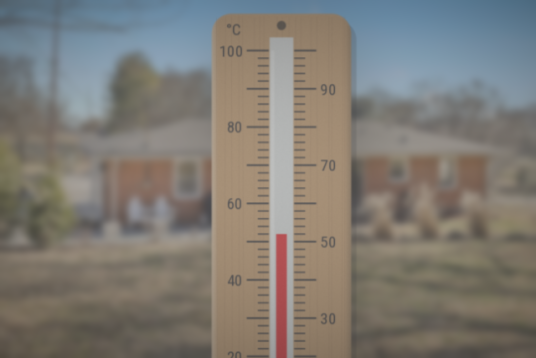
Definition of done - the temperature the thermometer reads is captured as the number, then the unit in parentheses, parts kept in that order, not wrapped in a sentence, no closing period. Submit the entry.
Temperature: 52 (°C)
